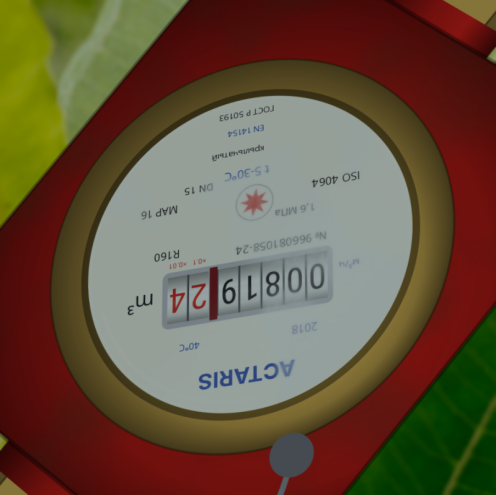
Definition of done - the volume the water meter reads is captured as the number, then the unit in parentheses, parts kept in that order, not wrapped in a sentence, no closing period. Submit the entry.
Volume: 819.24 (m³)
